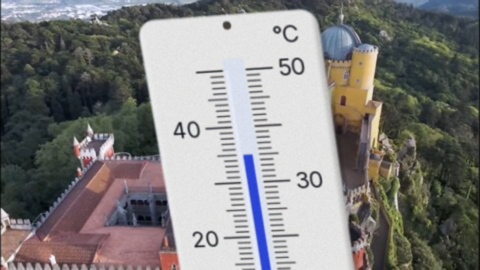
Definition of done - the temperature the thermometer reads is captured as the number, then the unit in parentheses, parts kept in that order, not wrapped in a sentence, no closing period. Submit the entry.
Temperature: 35 (°C)
